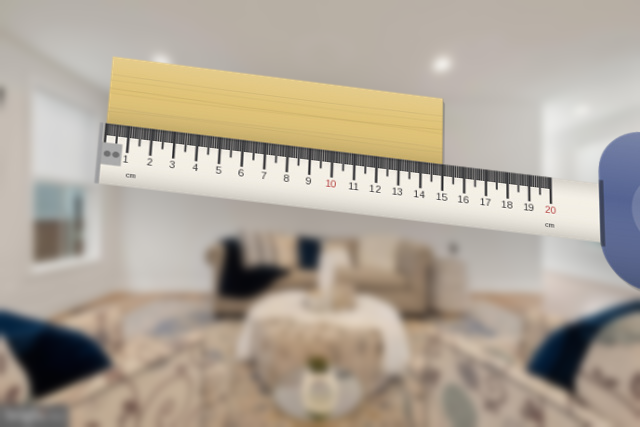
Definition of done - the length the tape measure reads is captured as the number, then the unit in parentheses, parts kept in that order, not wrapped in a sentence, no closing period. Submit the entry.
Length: 15 (cm)
